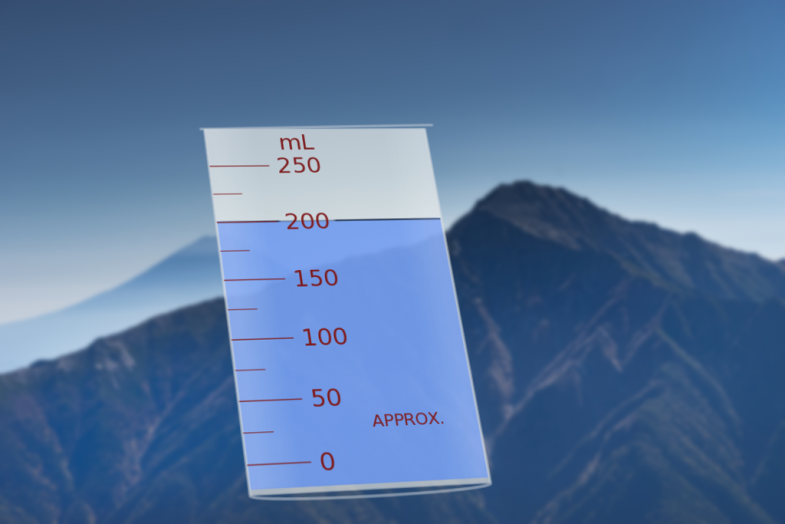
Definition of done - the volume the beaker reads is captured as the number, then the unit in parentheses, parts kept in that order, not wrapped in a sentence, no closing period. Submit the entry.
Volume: 200 (mL)
